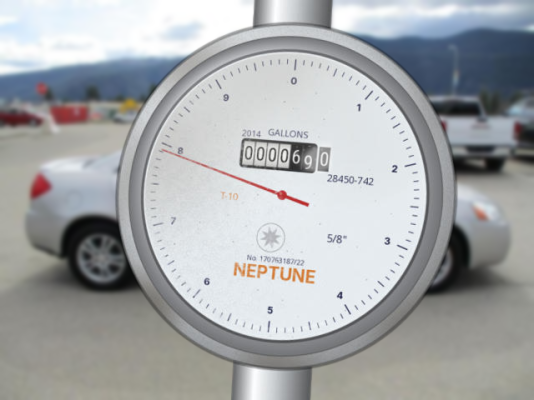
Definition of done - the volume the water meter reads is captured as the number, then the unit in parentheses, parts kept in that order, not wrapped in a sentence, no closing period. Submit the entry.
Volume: 687.9 (gal)
